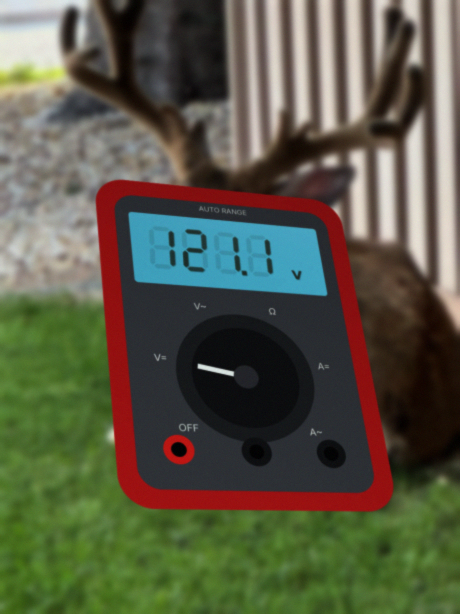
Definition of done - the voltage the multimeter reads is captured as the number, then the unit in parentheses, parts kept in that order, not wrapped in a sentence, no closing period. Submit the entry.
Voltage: 121.1 (V)
